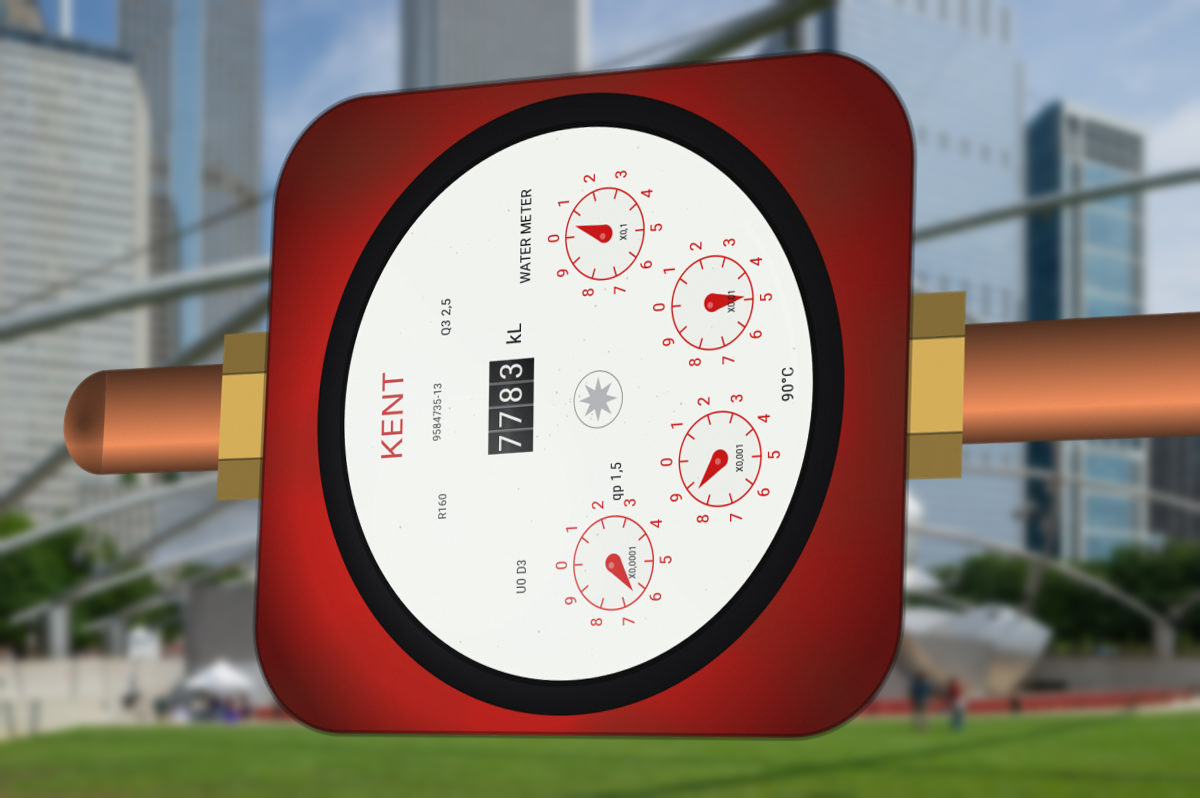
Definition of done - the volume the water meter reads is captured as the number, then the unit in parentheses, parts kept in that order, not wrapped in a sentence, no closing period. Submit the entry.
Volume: 7783.0486 (kL)
